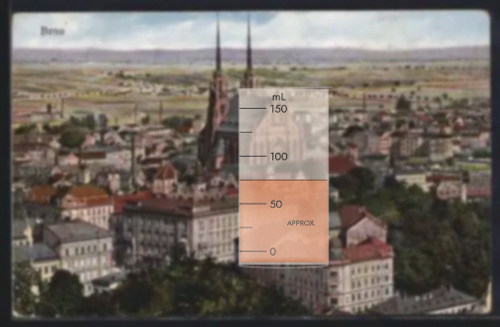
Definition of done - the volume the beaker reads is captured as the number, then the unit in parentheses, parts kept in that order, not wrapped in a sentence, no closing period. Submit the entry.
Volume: 75 (mL)
